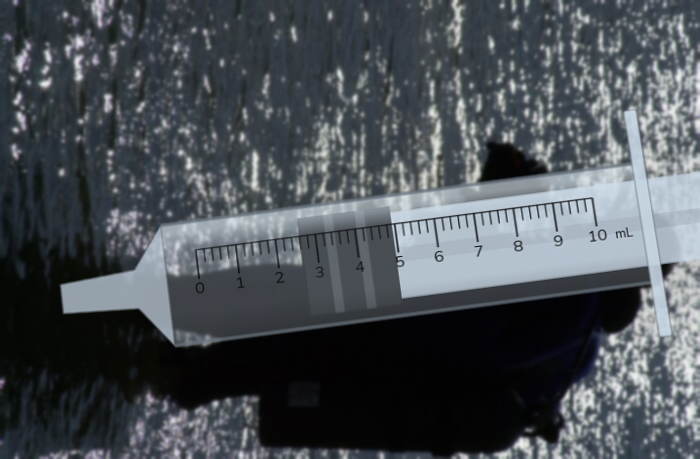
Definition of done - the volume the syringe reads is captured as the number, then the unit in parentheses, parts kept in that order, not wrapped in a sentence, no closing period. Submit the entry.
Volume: 2.6 (mL)
